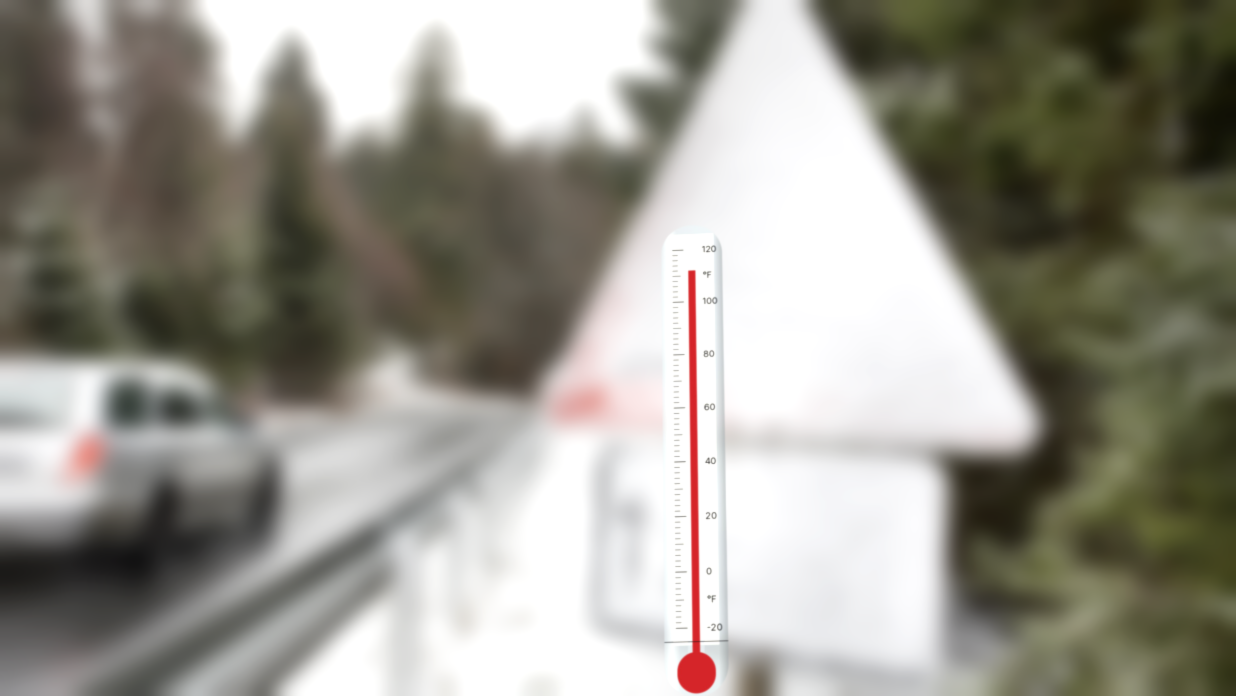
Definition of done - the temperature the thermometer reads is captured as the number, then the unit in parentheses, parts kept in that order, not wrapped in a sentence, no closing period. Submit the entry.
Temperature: 112 (°F)
